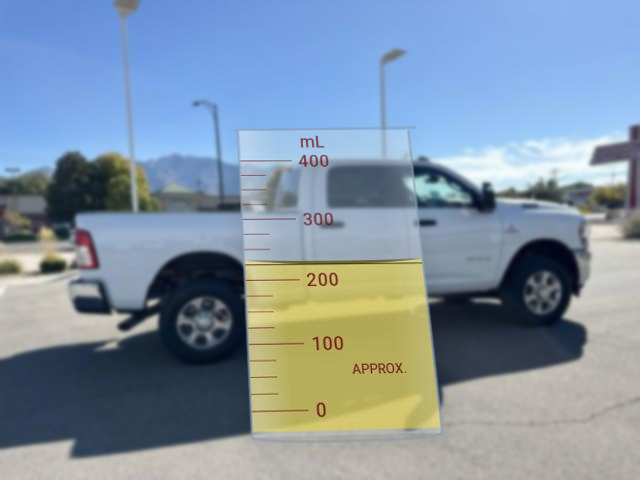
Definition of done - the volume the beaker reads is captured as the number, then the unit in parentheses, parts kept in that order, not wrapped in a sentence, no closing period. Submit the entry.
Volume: 225 (mL)
